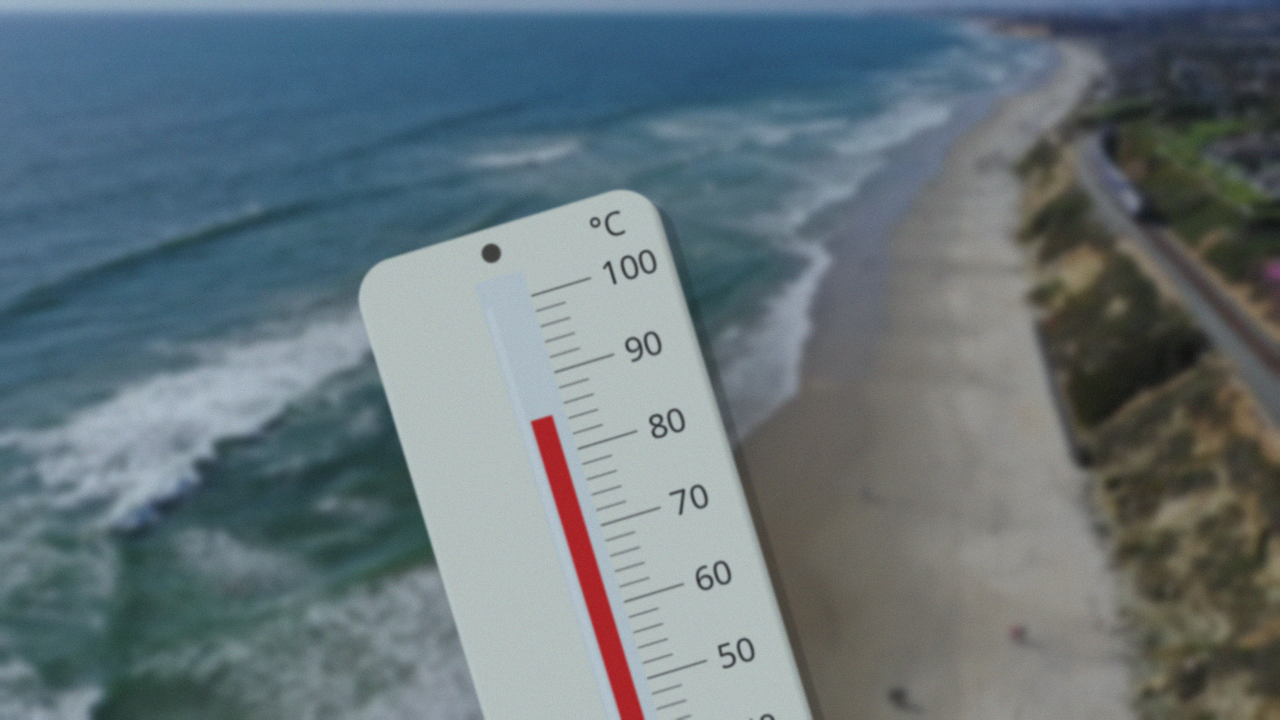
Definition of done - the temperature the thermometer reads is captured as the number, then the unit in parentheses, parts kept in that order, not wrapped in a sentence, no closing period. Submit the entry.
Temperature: 85 (°C)
